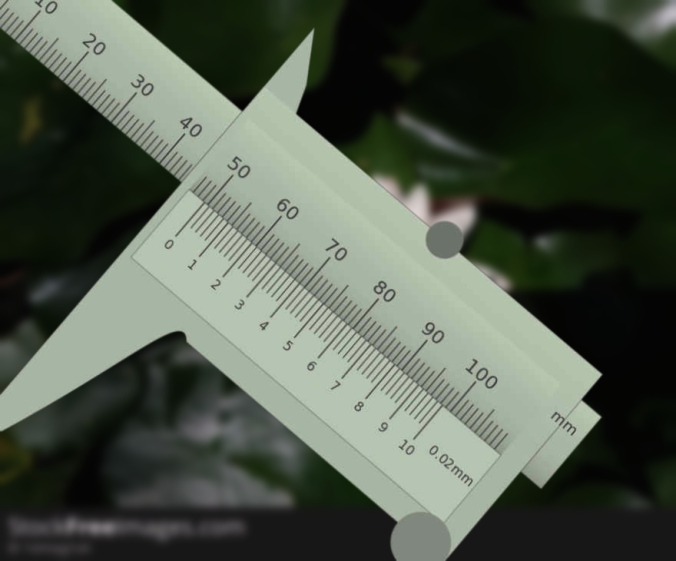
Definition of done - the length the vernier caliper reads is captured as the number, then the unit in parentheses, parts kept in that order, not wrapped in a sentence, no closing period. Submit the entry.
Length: 49.4 (mm)
